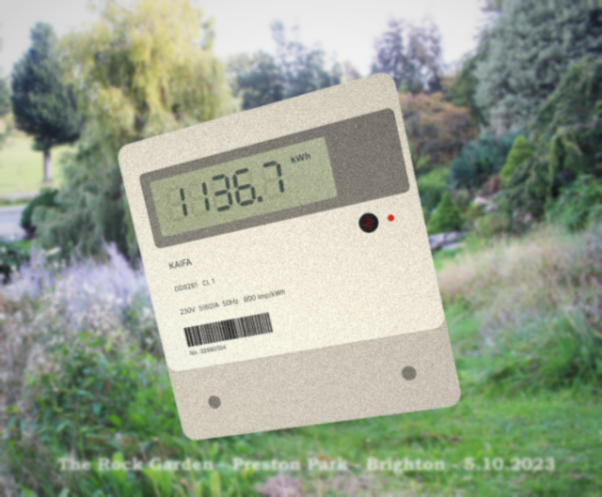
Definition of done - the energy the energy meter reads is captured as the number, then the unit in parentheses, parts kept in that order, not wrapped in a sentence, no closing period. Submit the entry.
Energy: 1136.7 (kWh)
